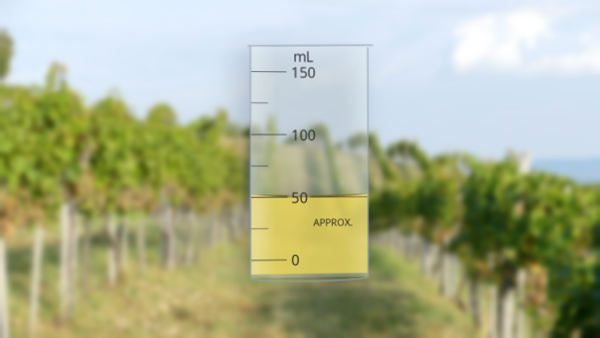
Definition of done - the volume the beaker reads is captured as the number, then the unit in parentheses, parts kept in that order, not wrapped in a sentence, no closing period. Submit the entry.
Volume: 50 (mL)
